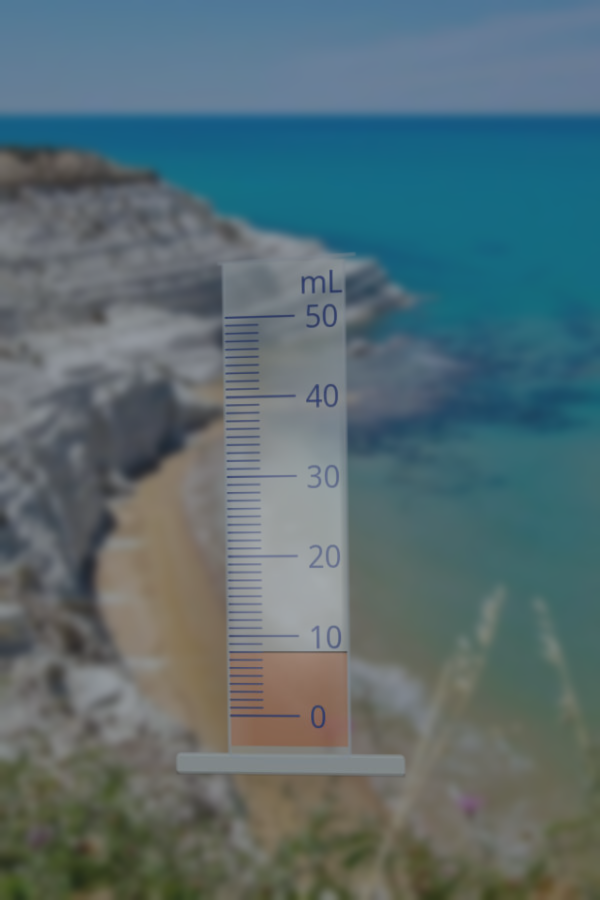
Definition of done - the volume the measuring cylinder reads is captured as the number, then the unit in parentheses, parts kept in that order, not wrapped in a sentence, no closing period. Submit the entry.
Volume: 8 (mL)
